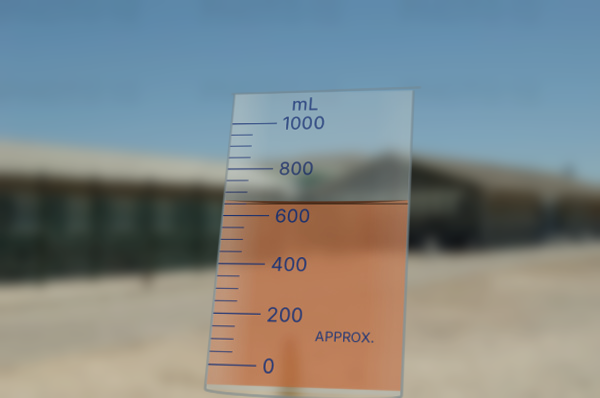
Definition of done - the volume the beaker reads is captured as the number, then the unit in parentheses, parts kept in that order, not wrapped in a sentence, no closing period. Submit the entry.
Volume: 650 (mL)
